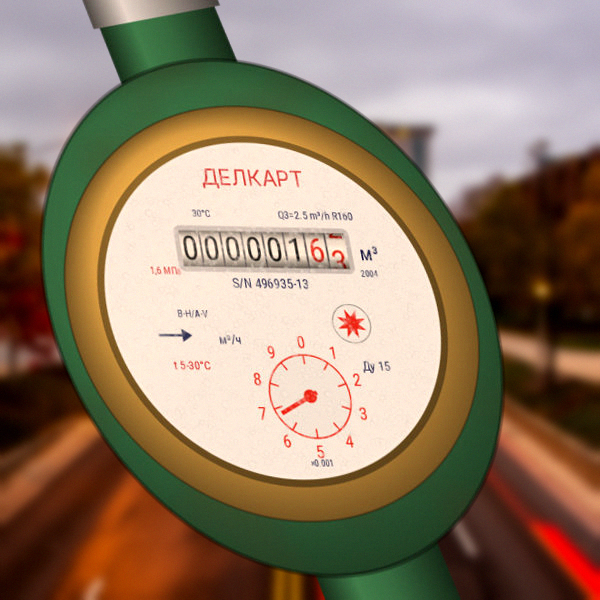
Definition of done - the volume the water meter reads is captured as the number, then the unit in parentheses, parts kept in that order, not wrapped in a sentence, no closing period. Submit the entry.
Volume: 1.626 (m³)
